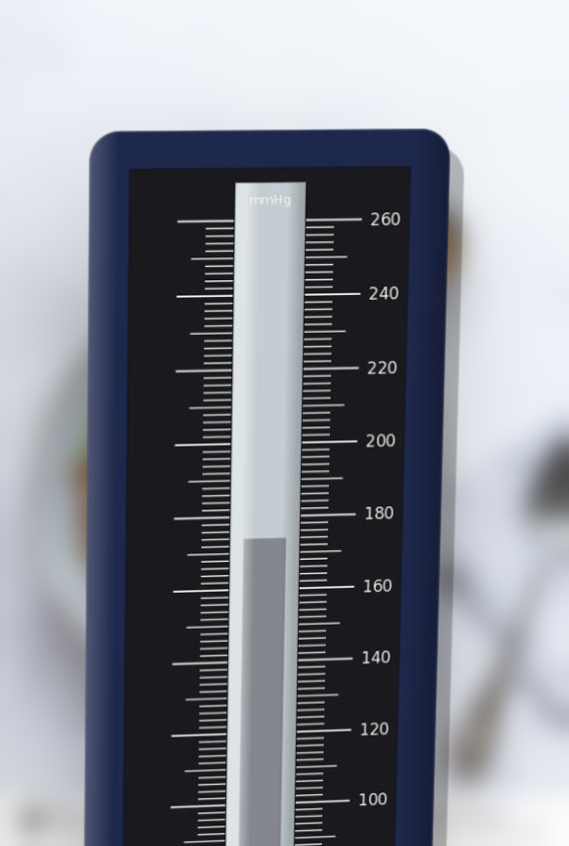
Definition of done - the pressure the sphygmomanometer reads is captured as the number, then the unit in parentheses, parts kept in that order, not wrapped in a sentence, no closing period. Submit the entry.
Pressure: 174 (mmHg)
